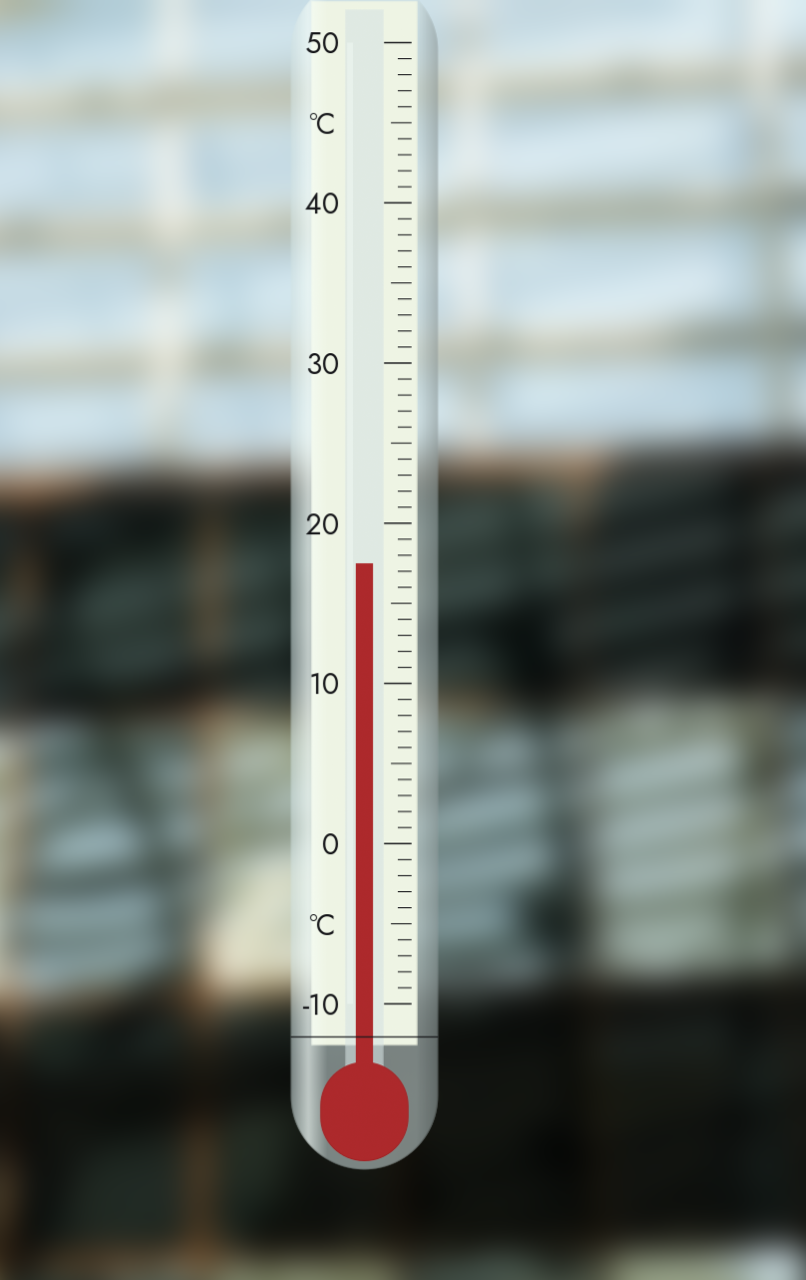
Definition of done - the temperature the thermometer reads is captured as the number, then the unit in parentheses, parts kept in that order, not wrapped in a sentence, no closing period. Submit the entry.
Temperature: 17.5 (°C)
